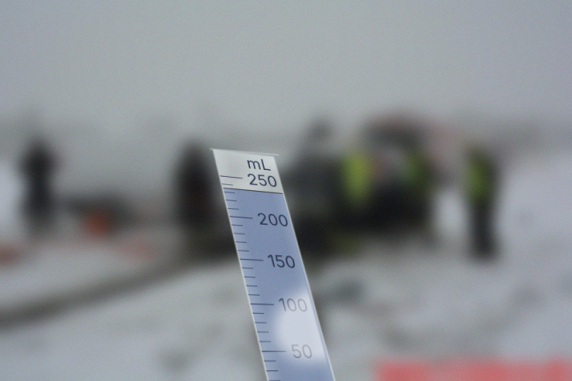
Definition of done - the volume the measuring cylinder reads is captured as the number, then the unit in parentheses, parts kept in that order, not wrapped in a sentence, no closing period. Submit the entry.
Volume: 235 (mL)
